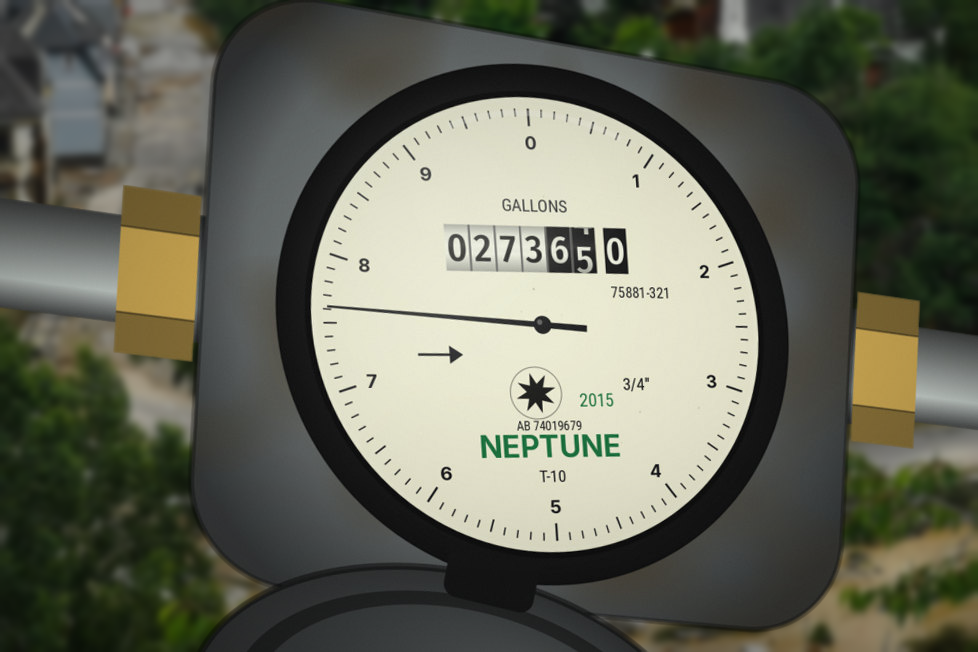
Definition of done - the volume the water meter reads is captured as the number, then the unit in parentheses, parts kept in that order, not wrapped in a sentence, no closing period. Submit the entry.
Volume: 273647.6 (gal)
